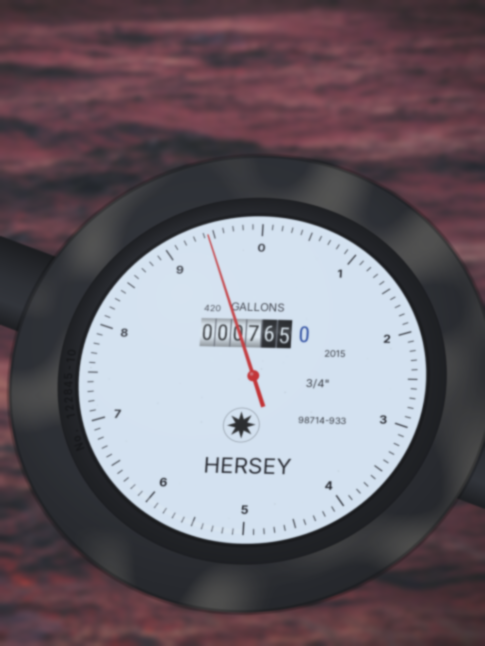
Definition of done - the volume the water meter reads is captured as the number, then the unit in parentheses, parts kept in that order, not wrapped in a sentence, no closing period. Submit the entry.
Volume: 7649.4 (gal)
